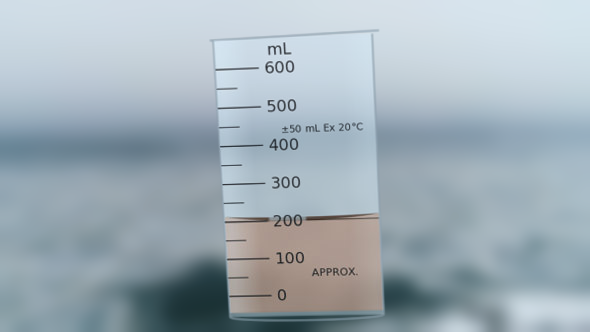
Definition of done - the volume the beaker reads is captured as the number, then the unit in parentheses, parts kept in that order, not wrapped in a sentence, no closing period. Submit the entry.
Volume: 200 (mL)
